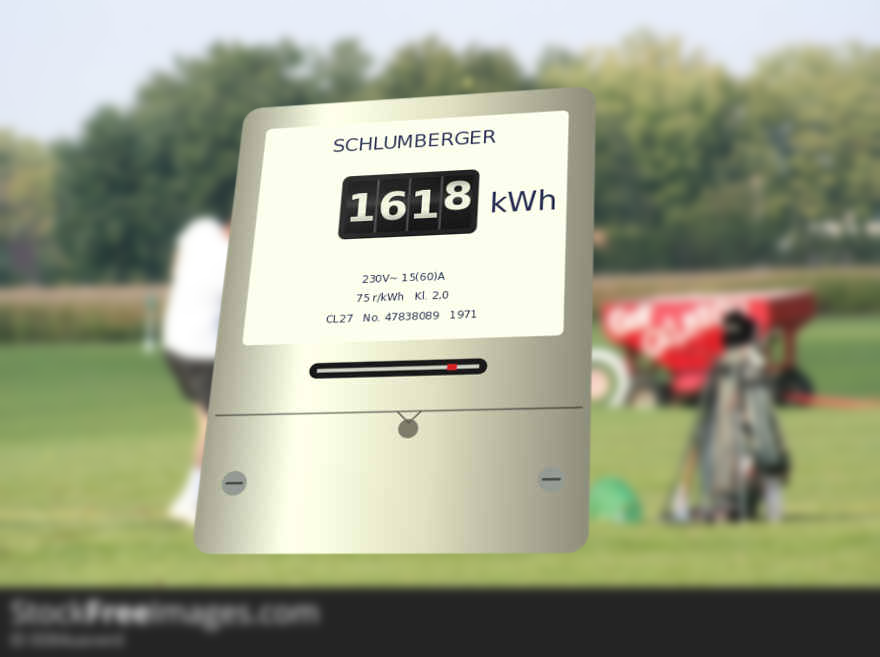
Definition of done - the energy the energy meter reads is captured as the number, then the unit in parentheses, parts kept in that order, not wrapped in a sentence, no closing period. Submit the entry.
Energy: 1618 (kWh)
